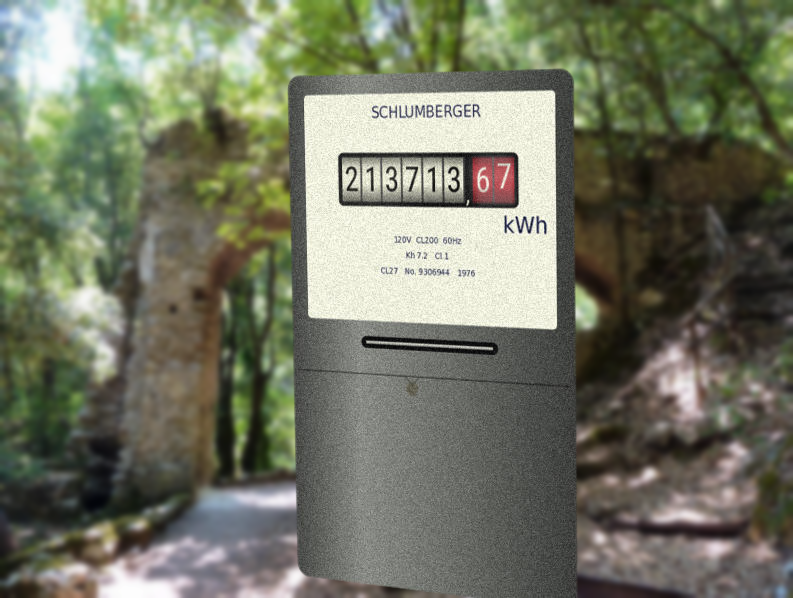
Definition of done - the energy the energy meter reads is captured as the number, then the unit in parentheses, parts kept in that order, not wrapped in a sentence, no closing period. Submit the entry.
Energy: 213713.67 (kWh)
